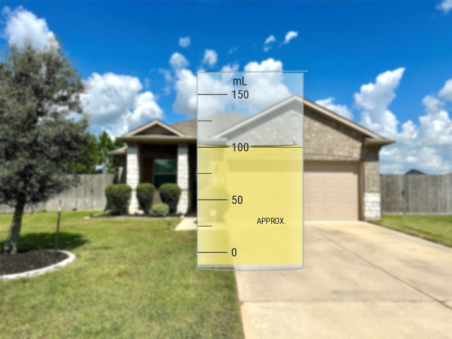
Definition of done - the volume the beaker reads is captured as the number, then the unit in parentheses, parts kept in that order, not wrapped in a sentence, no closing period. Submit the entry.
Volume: 100 (mL)
